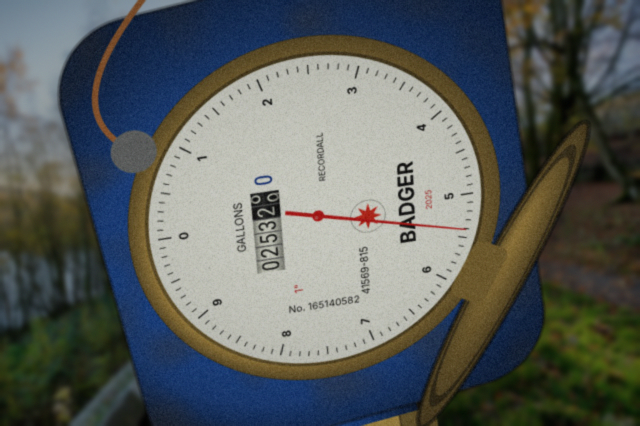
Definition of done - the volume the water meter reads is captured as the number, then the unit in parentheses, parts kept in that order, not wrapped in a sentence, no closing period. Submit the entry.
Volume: 253285.4 (gal)
